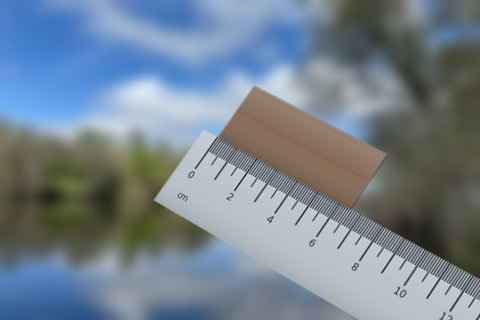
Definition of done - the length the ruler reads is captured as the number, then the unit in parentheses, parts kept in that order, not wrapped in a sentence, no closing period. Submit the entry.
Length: 6.5 (cm)
